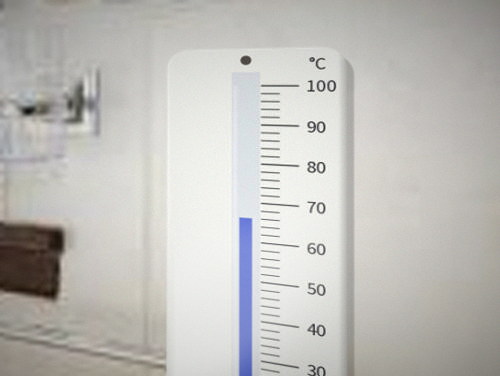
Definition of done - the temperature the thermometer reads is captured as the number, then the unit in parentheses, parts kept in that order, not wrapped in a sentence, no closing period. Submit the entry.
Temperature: 66 (°C)
